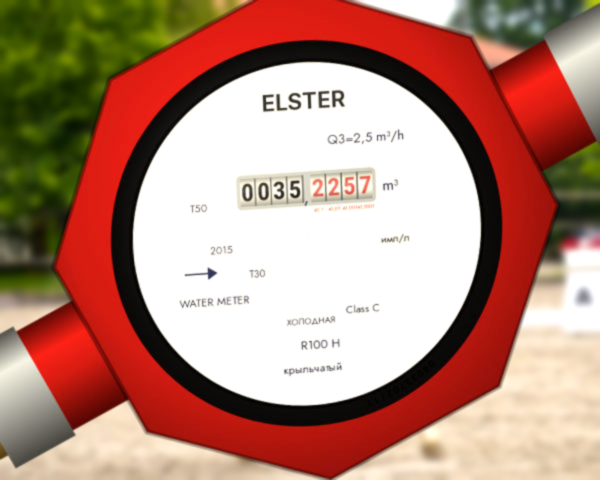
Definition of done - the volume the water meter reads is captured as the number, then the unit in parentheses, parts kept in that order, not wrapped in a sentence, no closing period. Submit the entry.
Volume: 35.2257 (m³)
